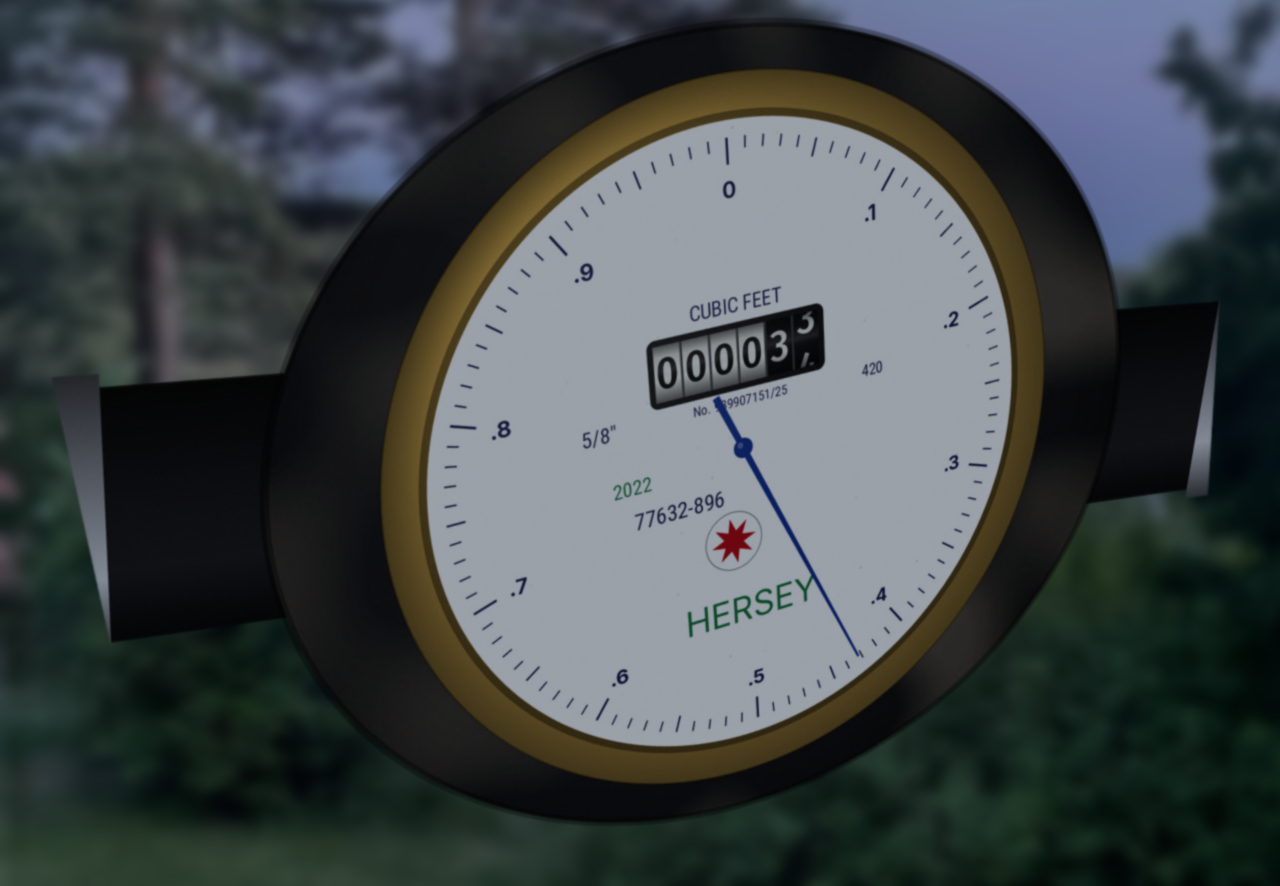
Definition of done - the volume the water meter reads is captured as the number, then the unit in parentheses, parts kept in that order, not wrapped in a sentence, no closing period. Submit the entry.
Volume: 33.43 (ft³)
